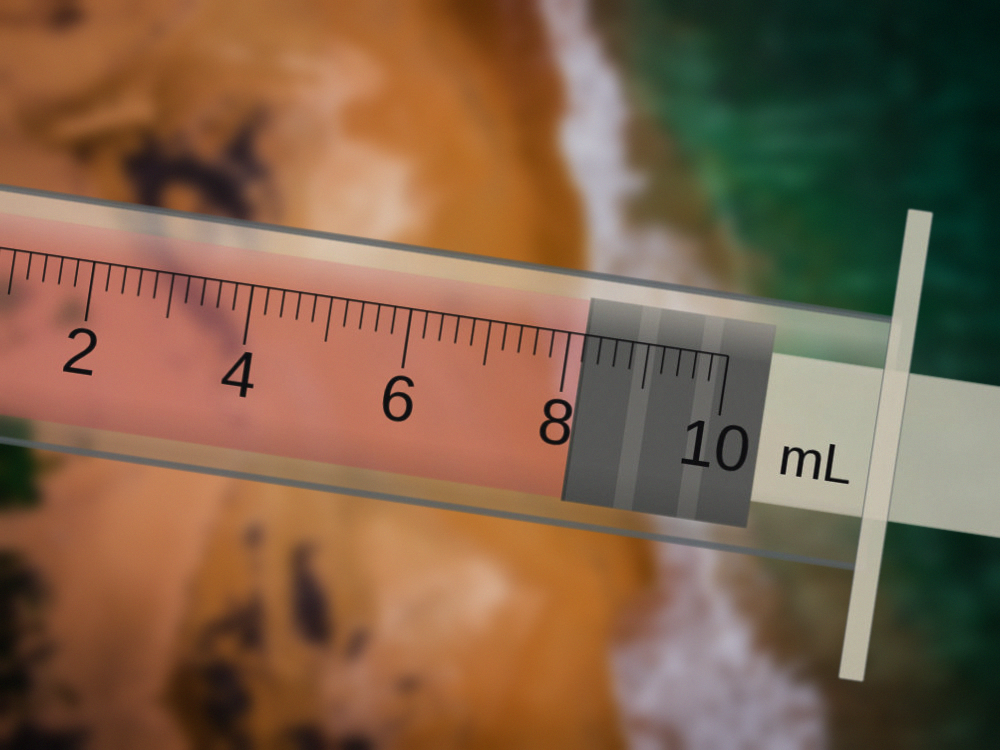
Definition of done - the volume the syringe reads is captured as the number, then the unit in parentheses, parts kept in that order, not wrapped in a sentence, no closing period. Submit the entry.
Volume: 8.2 (mL)
